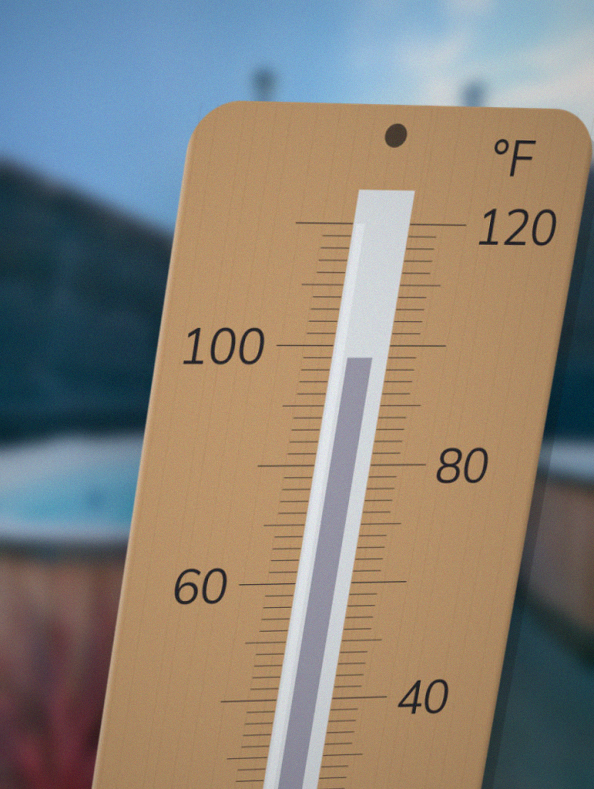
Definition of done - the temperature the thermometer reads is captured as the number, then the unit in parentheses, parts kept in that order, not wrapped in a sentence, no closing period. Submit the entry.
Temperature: 98 (°F)
